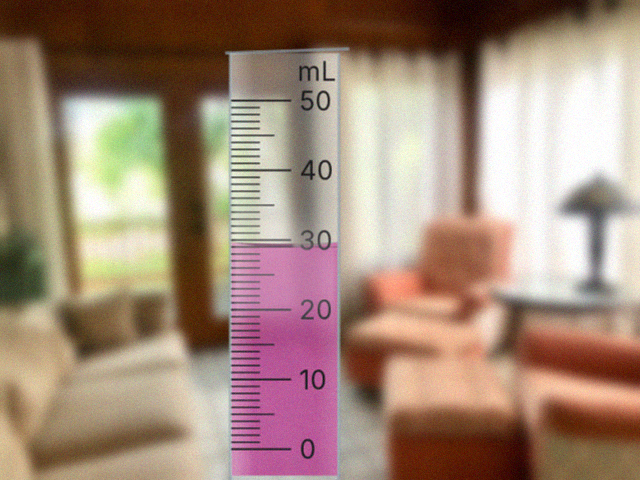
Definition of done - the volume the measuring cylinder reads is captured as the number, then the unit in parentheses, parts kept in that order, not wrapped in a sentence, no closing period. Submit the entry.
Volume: 29 (mL)
